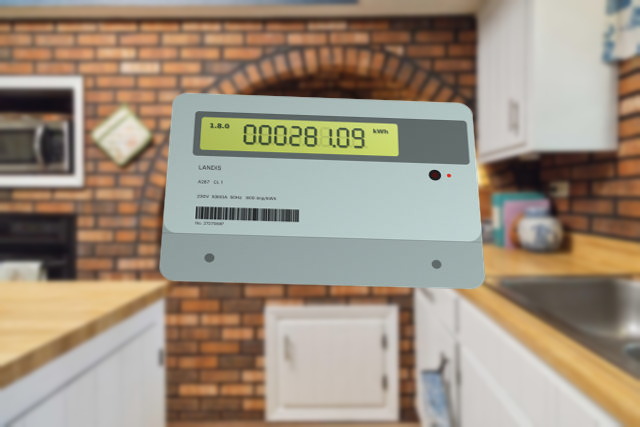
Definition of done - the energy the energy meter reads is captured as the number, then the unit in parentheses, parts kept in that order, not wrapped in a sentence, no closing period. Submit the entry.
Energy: 281.09 (kWh)
